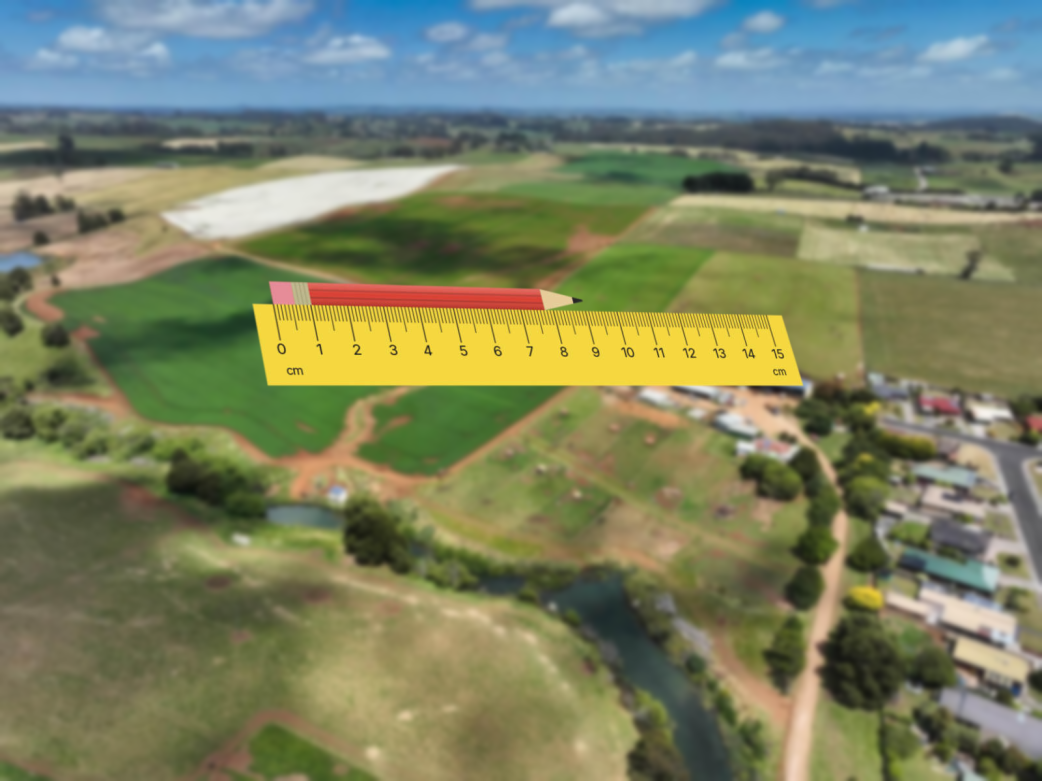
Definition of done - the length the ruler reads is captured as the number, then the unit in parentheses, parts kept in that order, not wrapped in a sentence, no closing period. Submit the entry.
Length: 9 (cm)
